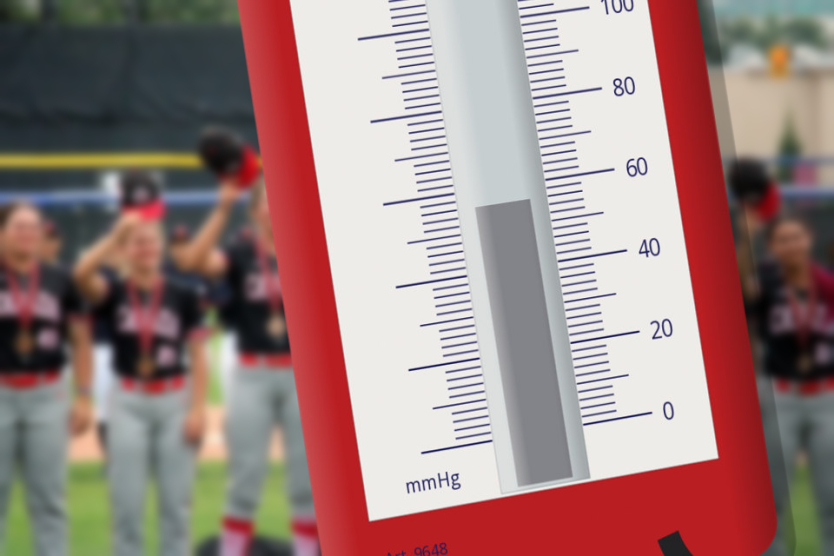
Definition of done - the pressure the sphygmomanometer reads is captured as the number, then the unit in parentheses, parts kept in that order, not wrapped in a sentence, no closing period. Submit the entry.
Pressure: 56 (mmHg)
